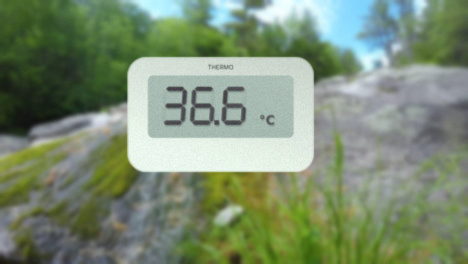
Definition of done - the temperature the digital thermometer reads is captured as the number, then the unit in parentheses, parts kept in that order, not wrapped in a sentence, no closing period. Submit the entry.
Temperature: 36.6 (°C)
